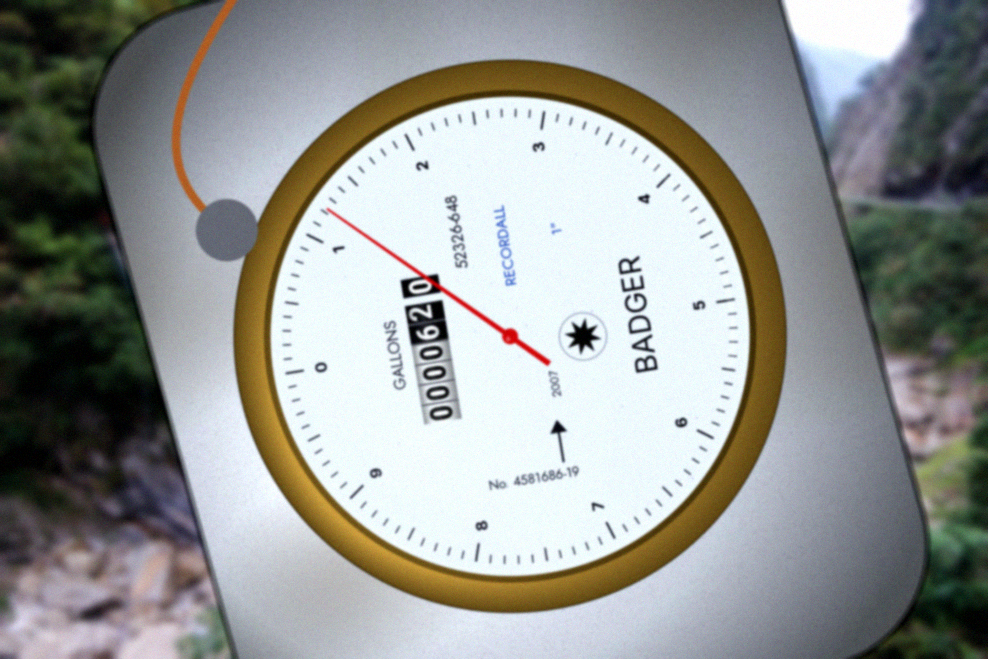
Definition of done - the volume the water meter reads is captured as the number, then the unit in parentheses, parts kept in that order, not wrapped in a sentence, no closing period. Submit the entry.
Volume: 621.2 (gal)
